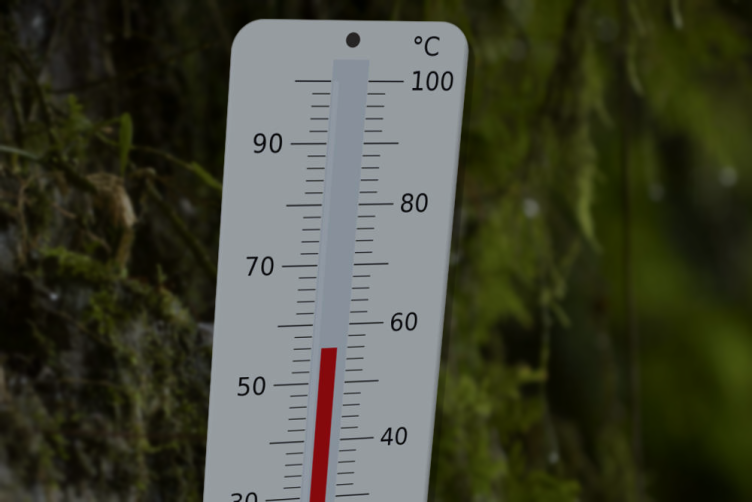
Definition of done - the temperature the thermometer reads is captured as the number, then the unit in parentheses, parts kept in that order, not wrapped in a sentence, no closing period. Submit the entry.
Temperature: 56 (°C)
